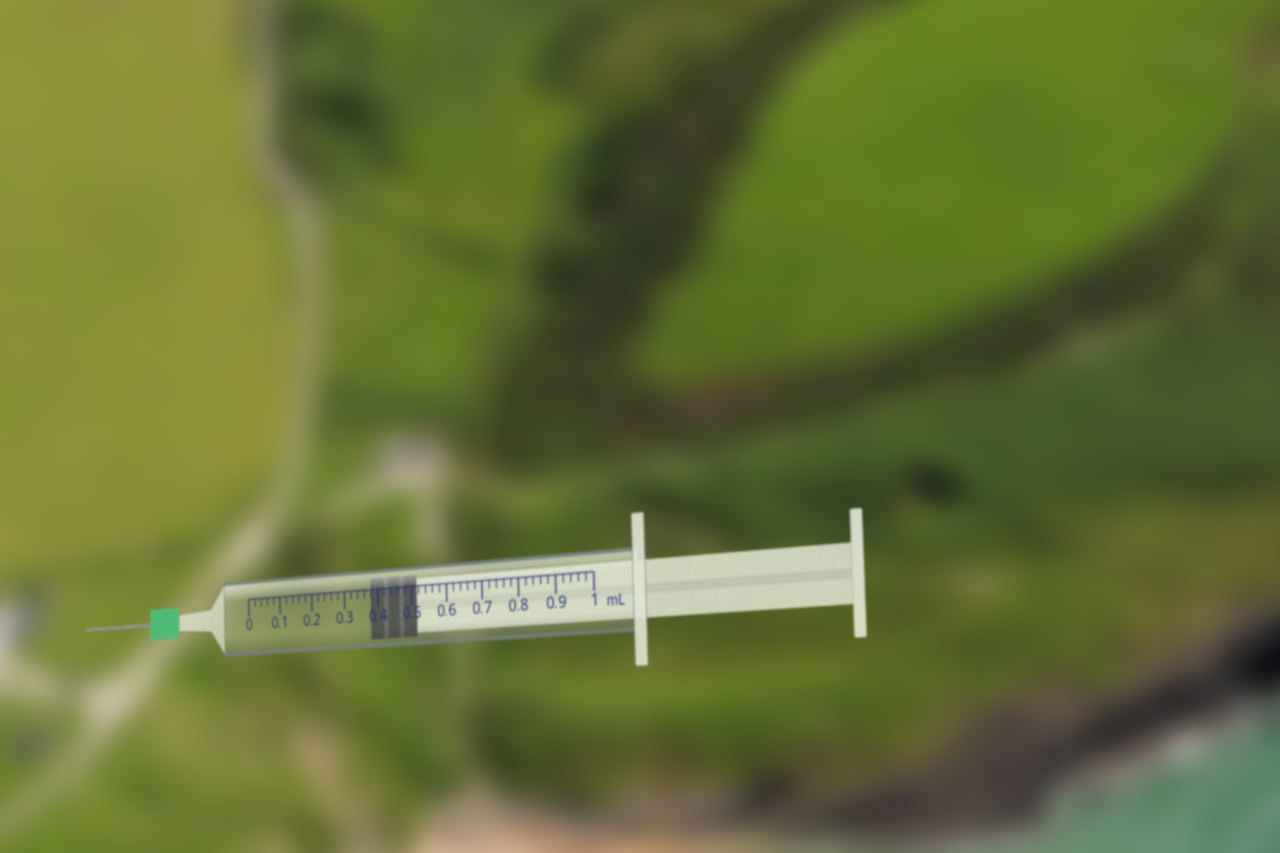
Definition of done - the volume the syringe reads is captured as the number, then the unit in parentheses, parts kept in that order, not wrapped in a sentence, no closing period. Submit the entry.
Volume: 0.38 (mL)
